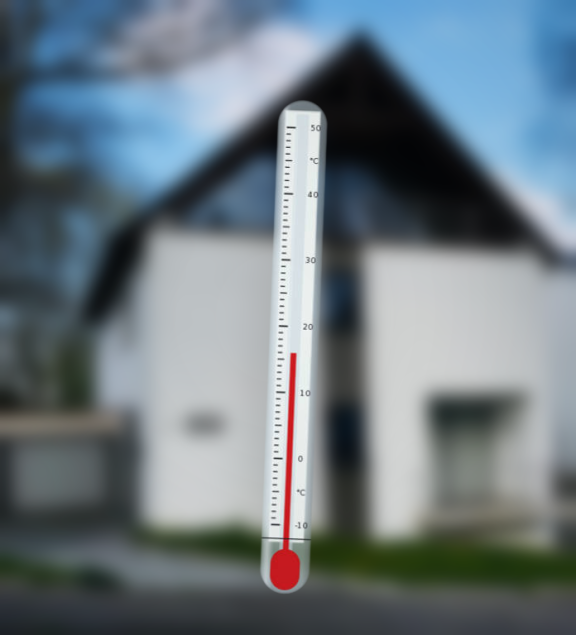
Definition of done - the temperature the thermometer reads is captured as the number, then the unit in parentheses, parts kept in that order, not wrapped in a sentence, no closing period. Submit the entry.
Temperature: 16 (°C)
